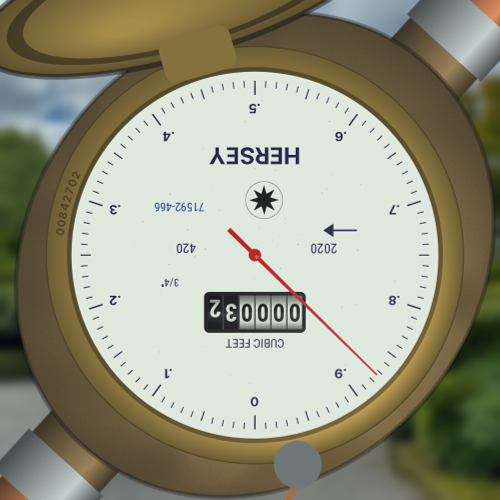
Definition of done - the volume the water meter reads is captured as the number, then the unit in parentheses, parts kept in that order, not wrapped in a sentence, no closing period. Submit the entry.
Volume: 31.87 (ft³)
